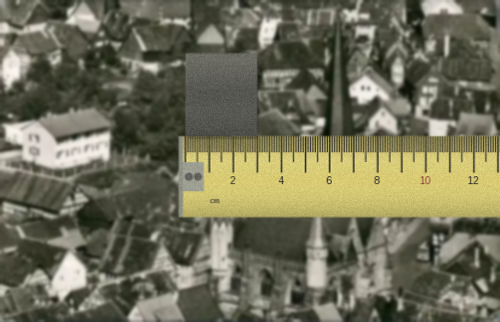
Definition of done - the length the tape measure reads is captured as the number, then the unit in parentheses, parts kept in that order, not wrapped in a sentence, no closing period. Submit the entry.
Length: 3 (cm)
